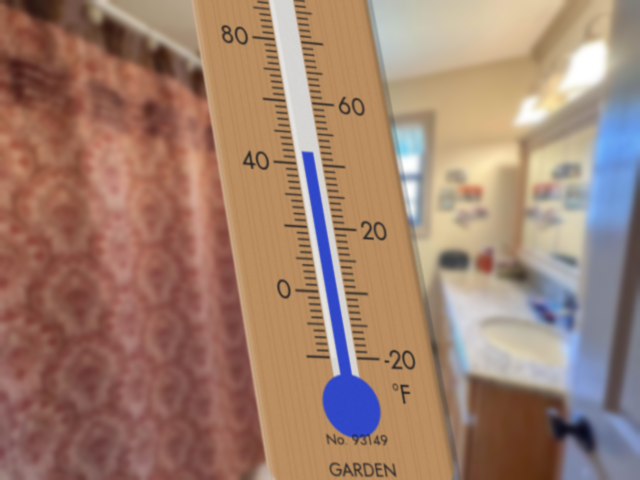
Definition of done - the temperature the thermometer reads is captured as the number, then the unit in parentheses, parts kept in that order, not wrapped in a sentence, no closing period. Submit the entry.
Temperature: 44 (°F)
